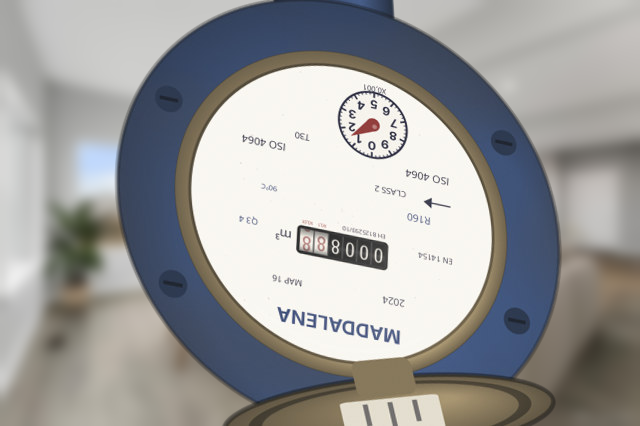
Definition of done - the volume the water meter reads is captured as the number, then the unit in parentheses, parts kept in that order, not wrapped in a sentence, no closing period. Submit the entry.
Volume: 8.881 (m³)
